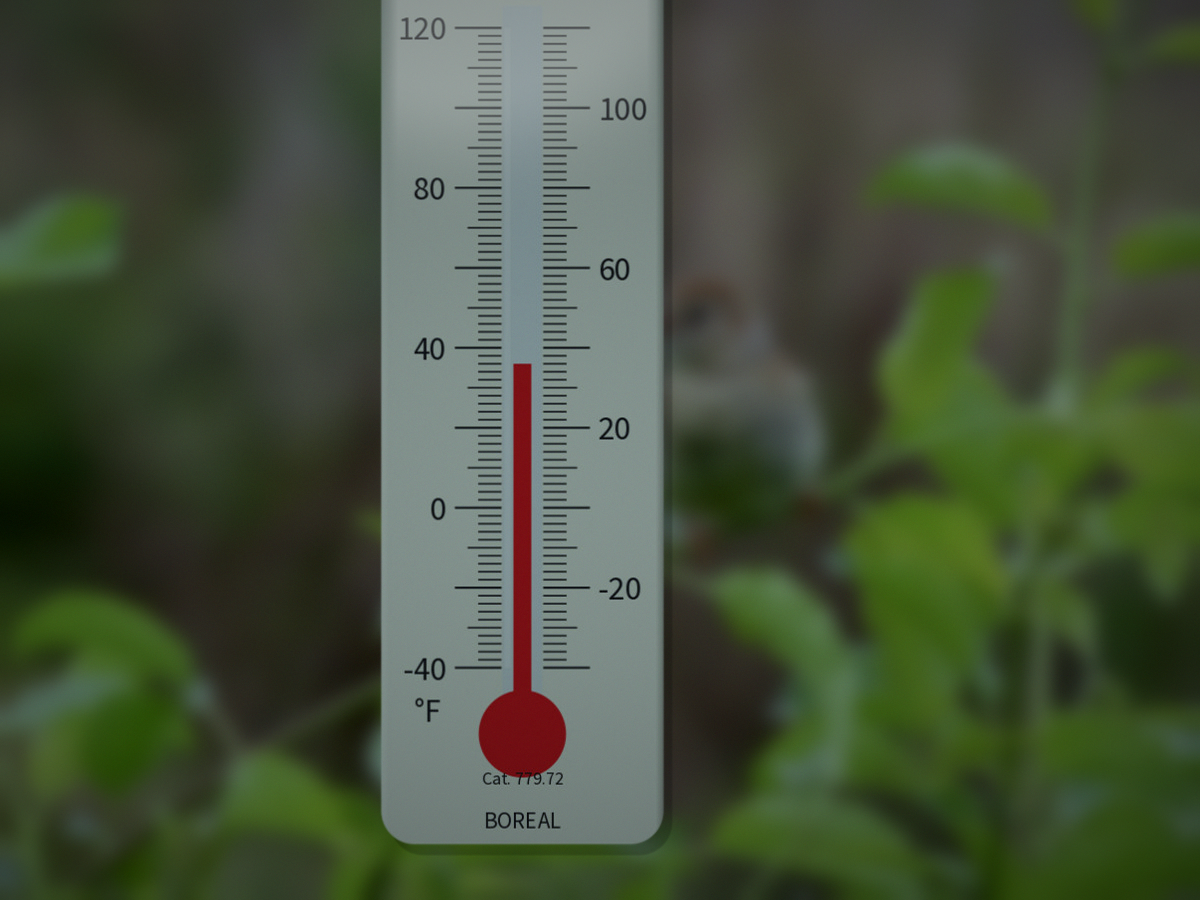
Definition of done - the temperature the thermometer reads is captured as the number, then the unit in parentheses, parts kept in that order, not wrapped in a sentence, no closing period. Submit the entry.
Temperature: 36 (°F)
